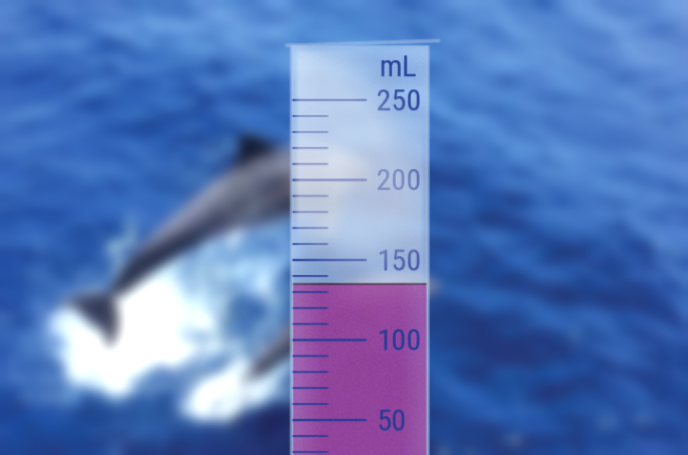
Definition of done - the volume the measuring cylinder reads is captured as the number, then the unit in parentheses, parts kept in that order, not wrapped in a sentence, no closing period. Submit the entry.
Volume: 135 (mL)
